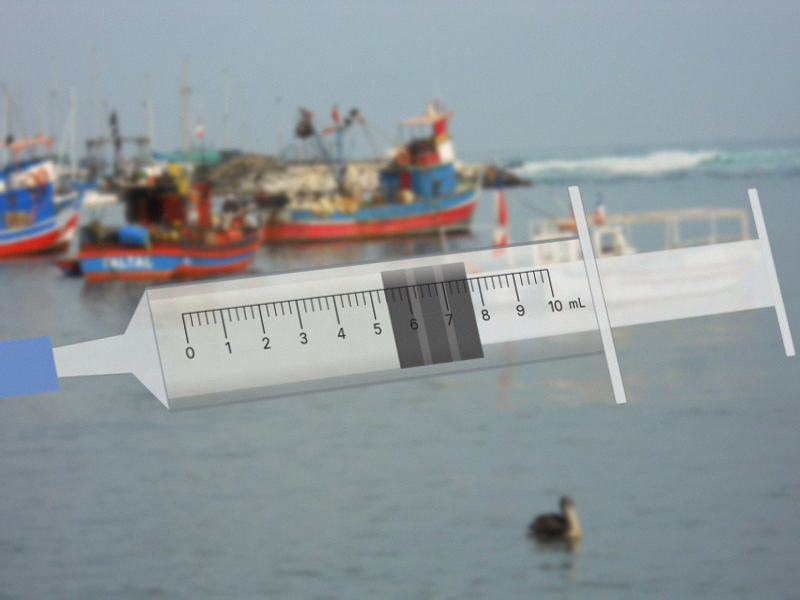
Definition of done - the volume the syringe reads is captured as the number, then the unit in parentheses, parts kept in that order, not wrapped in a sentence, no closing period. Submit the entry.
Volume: 5.4 (mL)
